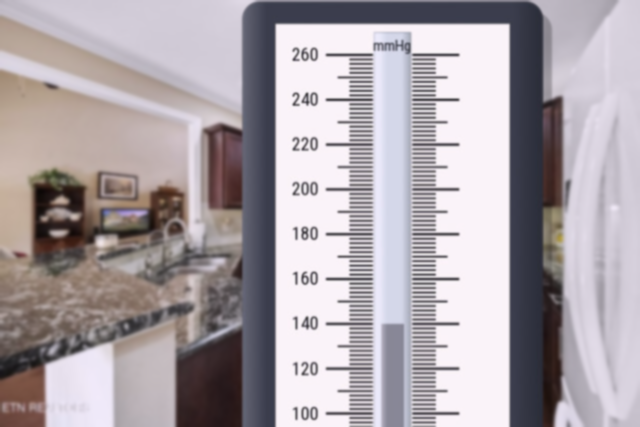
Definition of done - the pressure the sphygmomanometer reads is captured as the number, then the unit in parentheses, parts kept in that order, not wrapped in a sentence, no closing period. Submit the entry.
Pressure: 140 (mmHg)
